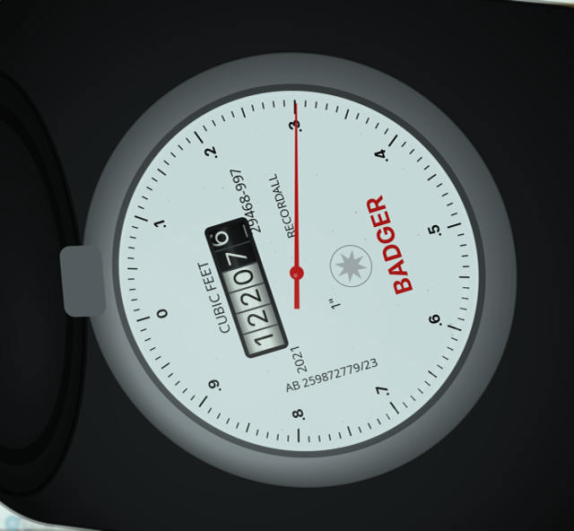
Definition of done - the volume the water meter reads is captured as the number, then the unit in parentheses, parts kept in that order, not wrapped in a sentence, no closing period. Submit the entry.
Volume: 122076.30 (ft³)
